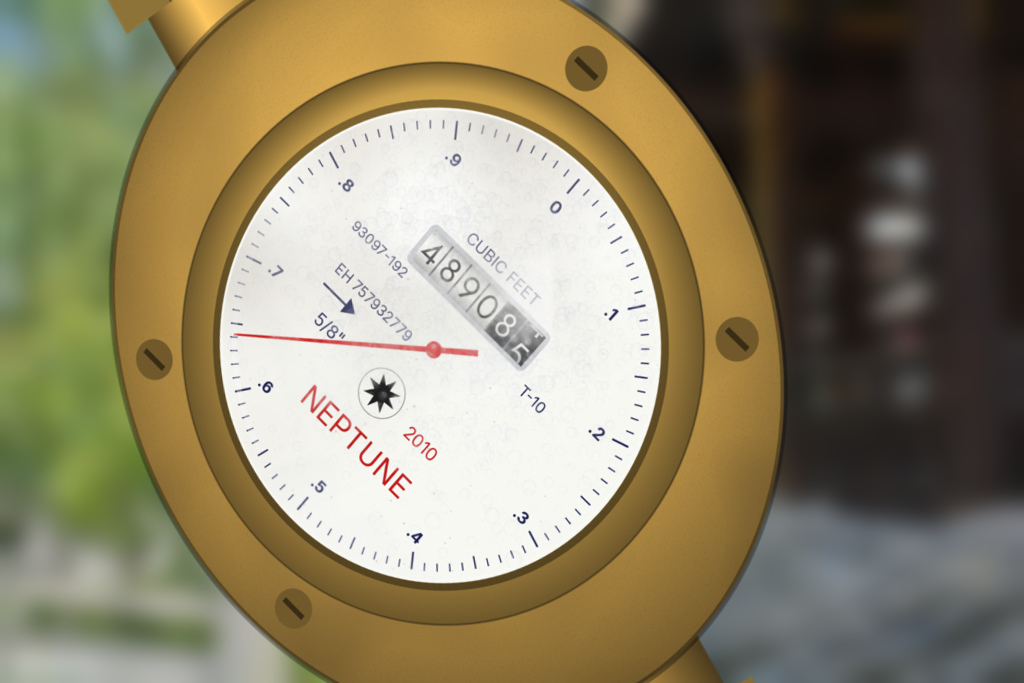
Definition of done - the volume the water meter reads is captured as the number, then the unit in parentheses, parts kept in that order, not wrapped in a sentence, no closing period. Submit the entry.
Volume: 489084.64 (ft³)
